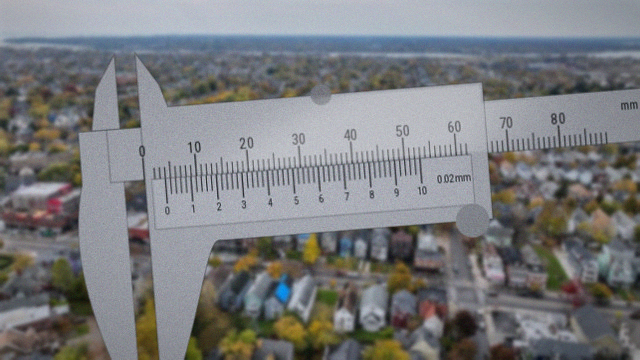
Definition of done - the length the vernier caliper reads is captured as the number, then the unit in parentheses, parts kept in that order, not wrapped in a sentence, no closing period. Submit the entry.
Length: 4.0 (mm)
